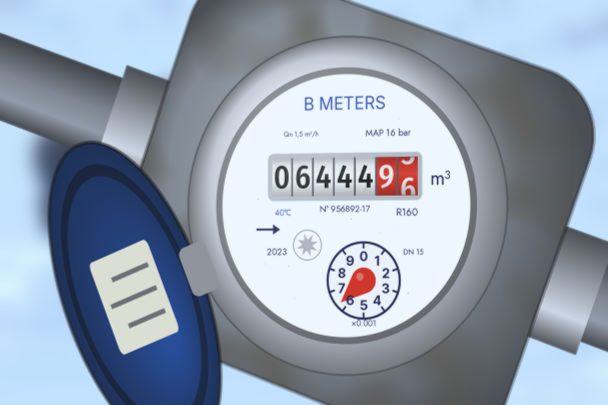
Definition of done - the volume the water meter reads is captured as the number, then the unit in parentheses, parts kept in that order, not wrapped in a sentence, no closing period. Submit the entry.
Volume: 6444.956 (m³)
